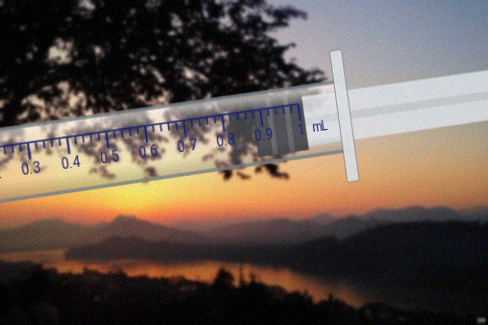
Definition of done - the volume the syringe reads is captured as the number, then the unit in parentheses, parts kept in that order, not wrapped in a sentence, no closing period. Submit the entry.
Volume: 0.88 (mL)
